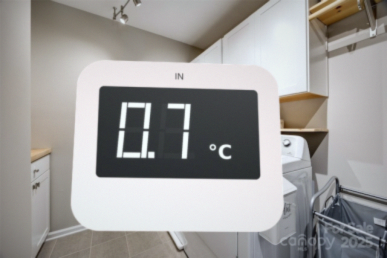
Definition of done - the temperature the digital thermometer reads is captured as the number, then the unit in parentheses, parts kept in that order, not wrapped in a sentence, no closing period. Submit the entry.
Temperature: 0.7 (°C)
